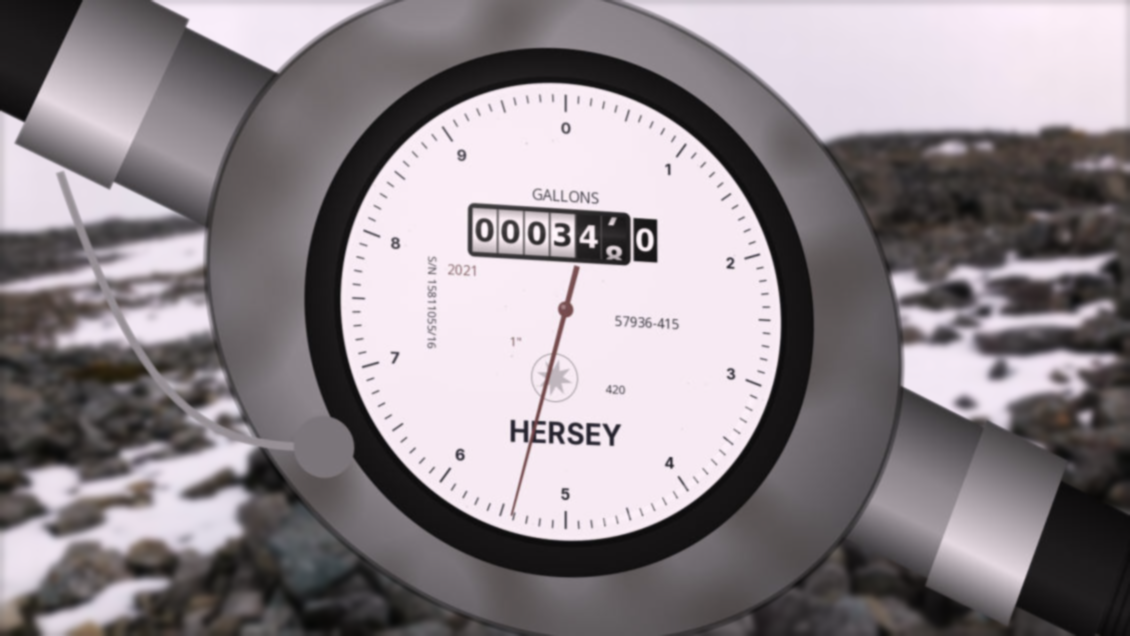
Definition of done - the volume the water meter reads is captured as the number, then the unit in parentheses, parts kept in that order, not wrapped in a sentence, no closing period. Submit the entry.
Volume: 3475.4 (gal)
